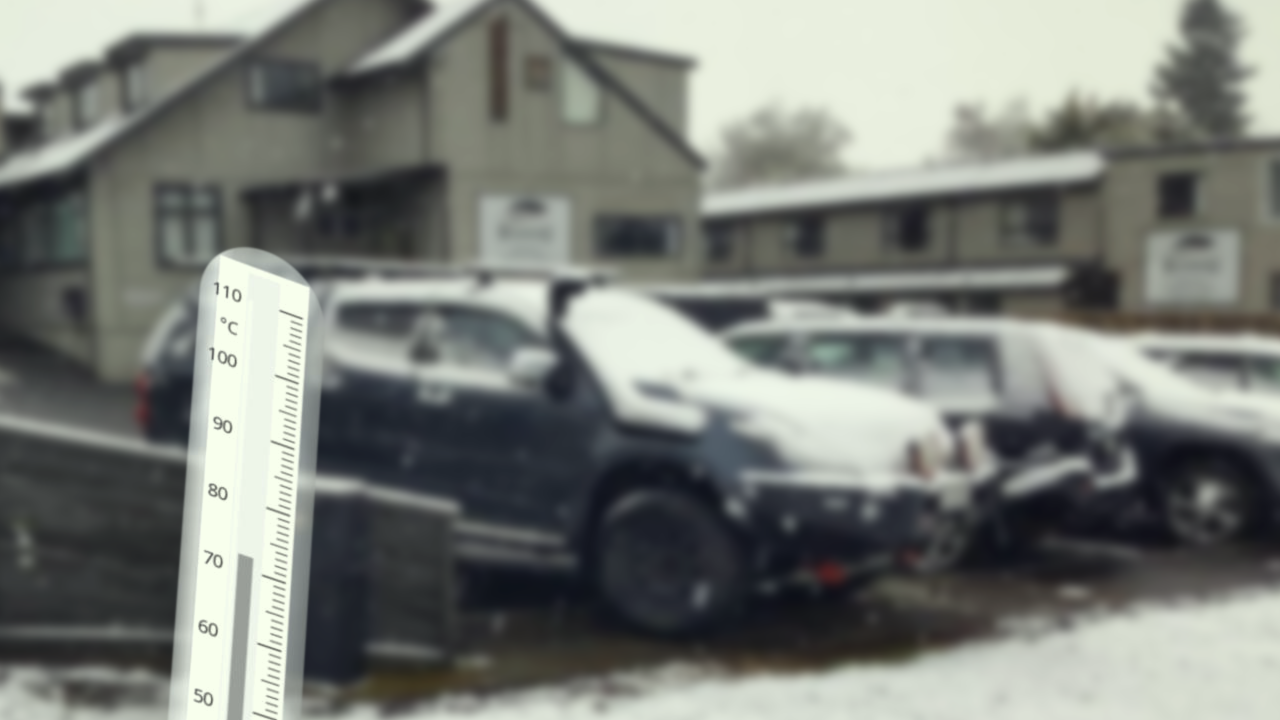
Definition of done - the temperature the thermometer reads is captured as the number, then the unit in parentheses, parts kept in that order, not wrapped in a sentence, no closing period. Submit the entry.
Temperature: 72 (°C)
